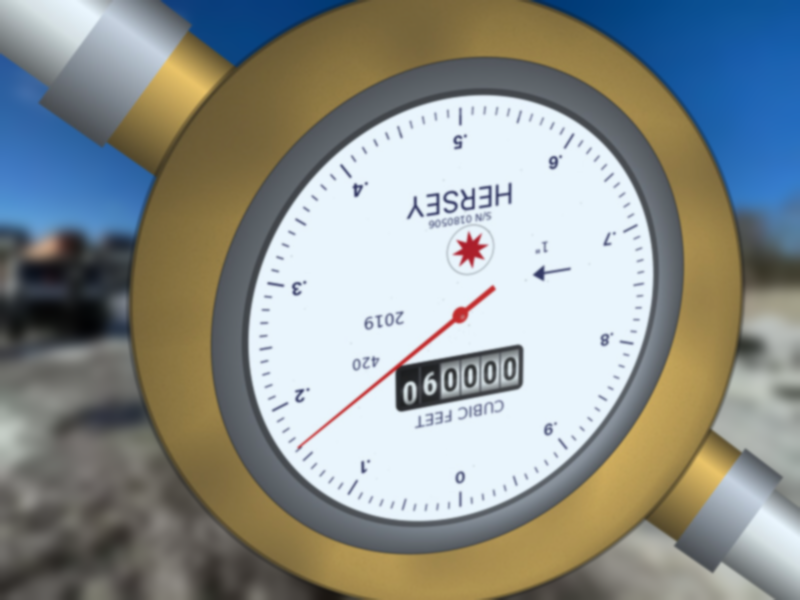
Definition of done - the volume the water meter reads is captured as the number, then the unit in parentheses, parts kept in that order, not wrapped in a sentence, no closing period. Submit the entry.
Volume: 90.16 (ft³)
